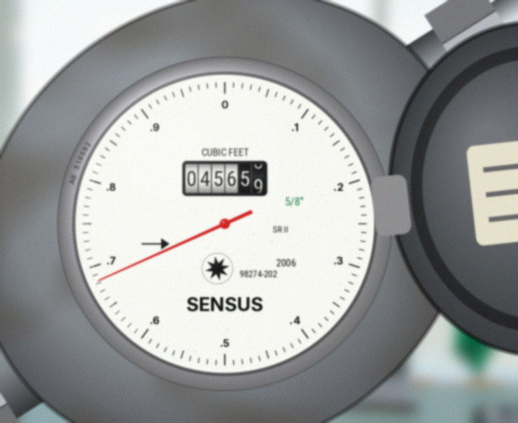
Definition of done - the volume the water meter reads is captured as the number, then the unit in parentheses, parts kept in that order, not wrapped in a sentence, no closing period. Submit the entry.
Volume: 45658.68 (ft³)
